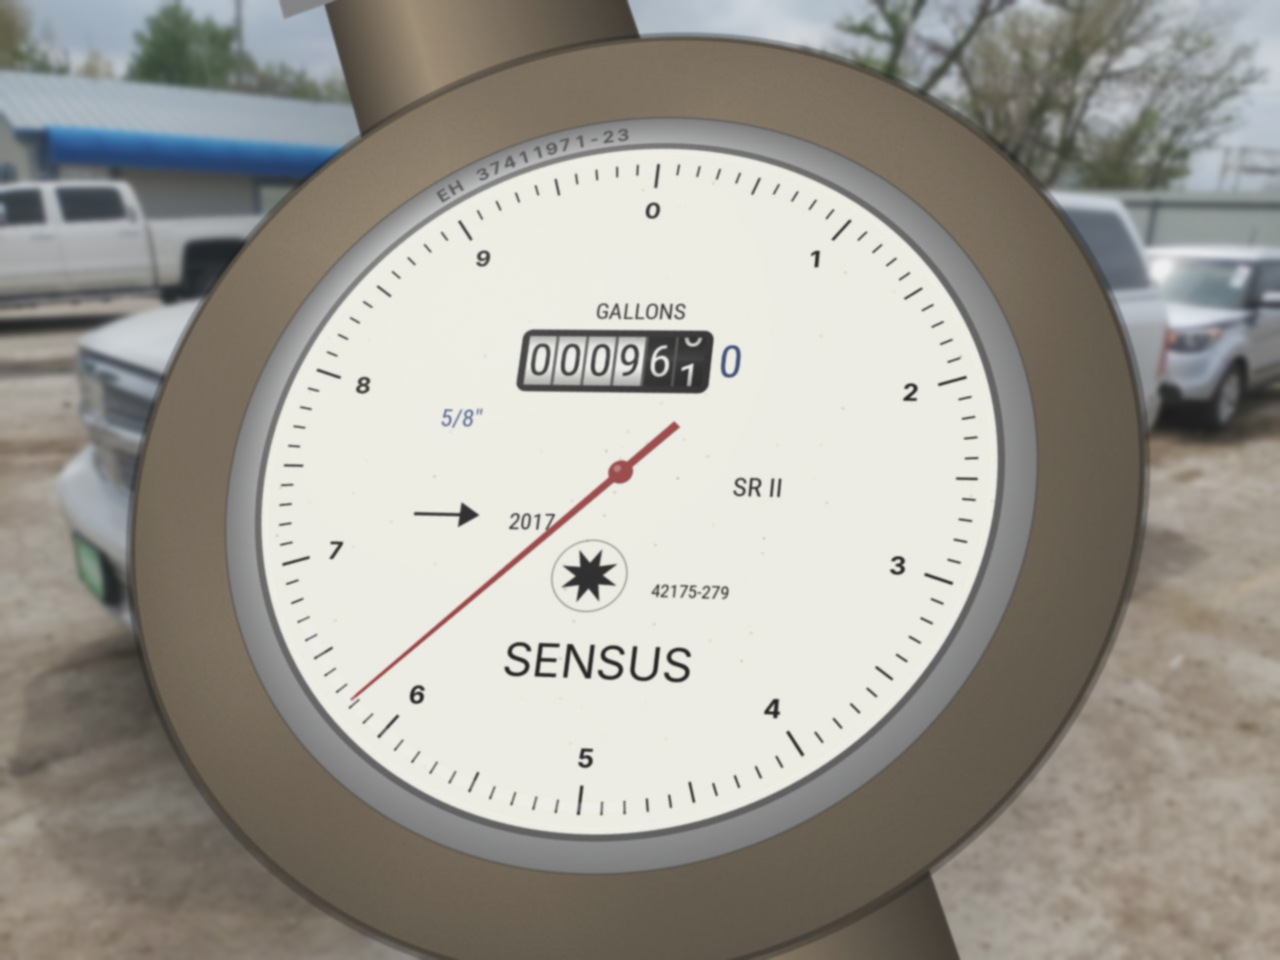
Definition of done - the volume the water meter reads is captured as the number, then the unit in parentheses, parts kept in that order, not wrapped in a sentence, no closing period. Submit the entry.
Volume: 9606.2 (gal)
